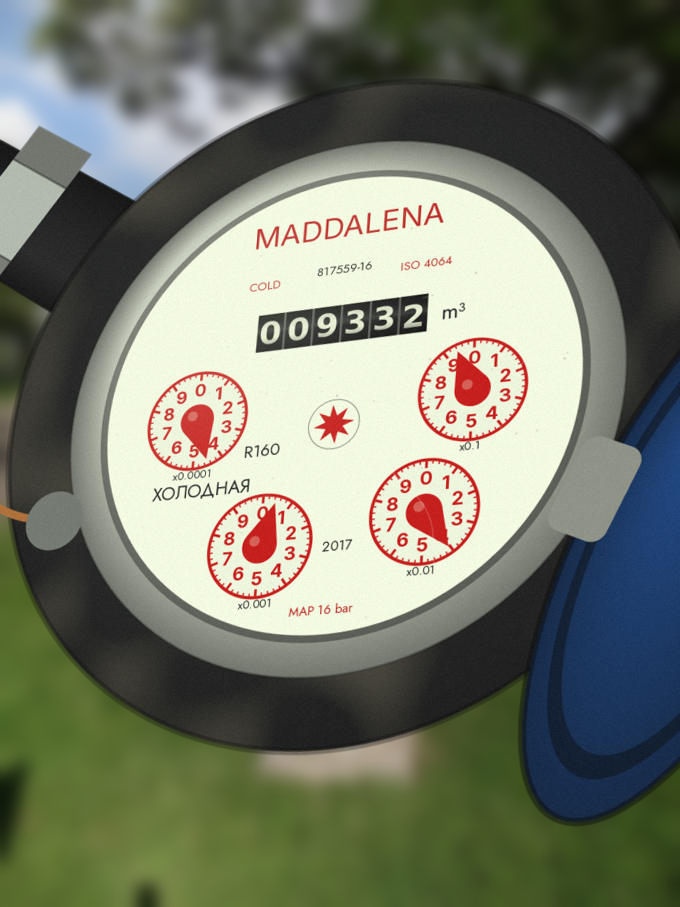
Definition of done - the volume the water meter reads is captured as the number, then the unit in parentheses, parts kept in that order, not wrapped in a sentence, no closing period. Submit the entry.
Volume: 9331.9404 (m³)
